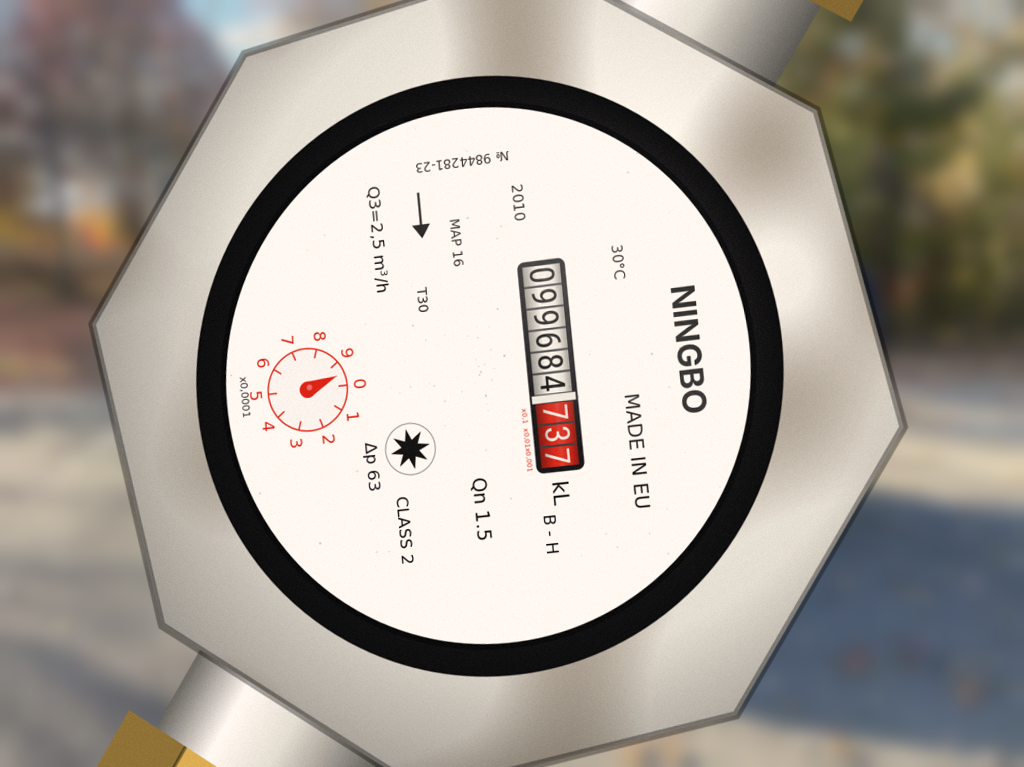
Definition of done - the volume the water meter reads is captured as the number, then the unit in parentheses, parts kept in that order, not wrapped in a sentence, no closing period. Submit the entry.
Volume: 99684.7369 (kL)
